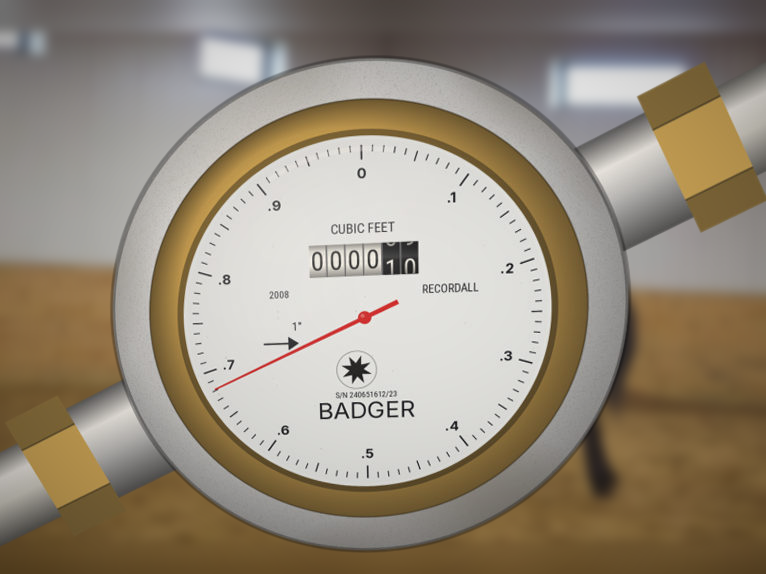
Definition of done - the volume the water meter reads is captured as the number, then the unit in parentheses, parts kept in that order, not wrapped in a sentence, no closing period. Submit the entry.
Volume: 9.68 (ft³)
